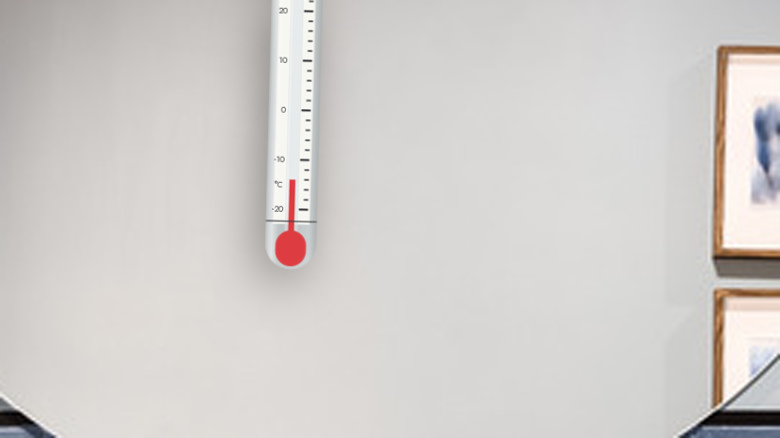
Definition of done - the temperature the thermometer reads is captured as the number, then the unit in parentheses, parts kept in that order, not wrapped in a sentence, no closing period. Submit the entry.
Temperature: -14 (°C)
